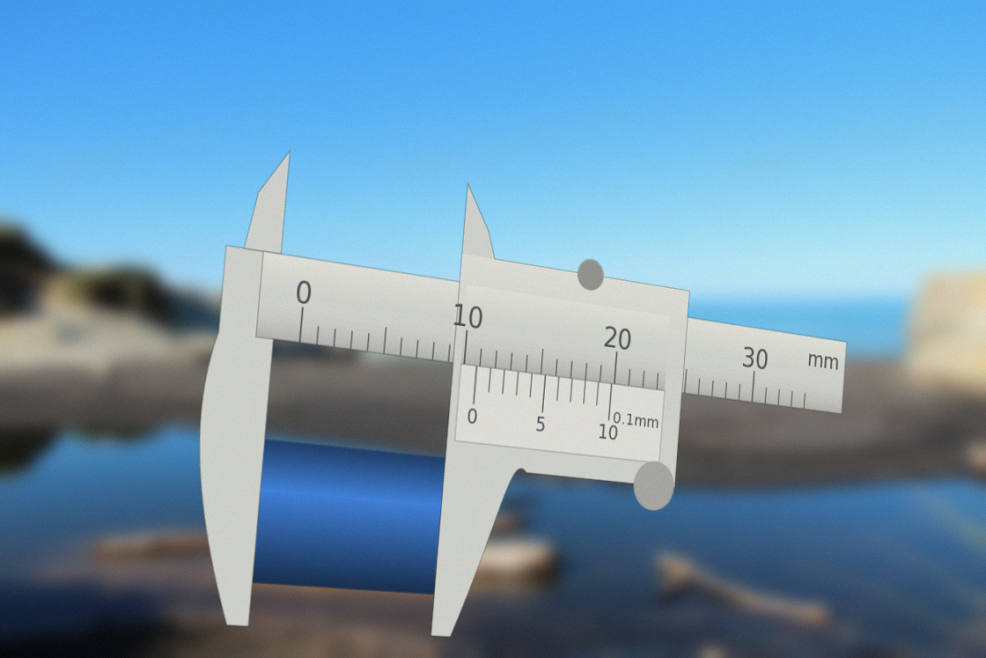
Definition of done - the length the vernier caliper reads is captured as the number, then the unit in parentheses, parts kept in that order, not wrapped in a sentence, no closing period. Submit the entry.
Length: 10.8 (mm)
